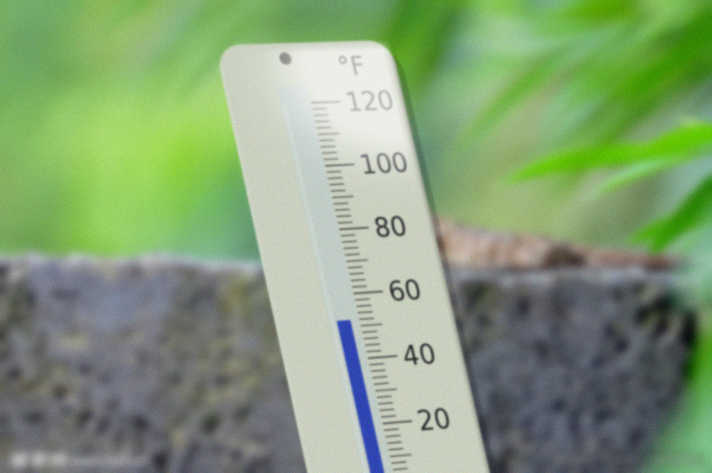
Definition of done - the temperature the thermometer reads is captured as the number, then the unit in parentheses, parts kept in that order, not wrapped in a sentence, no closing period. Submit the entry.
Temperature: 52 (°F)
